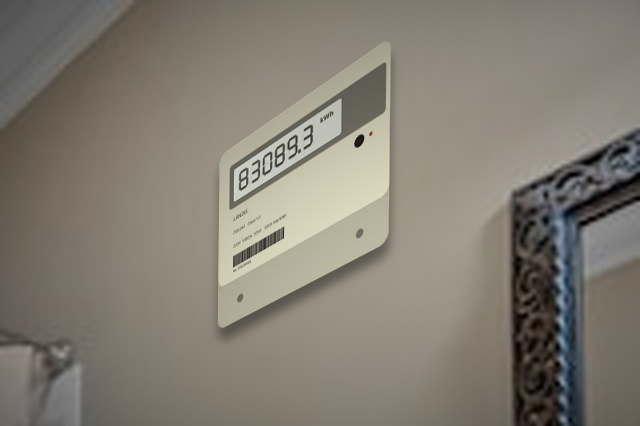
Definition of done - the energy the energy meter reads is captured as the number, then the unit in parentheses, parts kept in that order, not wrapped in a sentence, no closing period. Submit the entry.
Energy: 83089.3 (kWh)
